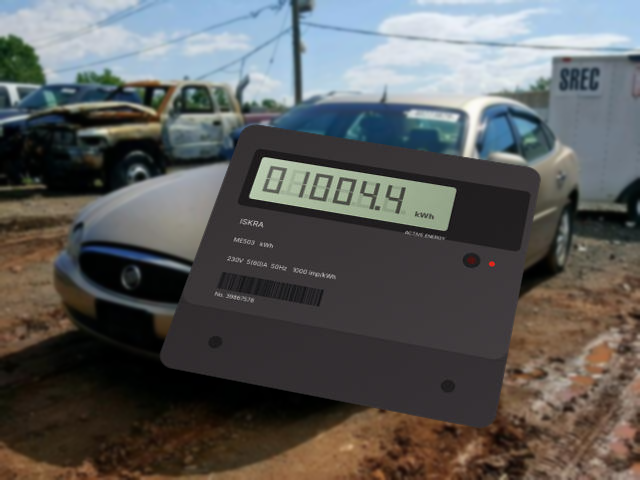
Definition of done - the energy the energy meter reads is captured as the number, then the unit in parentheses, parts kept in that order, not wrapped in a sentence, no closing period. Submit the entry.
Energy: 1004.4 (kWh)
